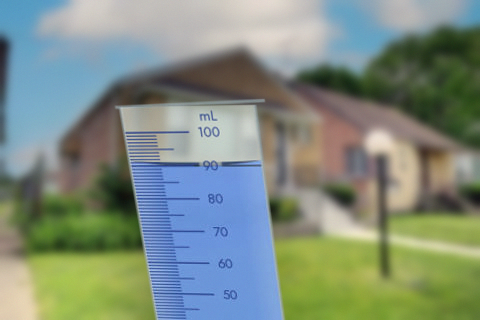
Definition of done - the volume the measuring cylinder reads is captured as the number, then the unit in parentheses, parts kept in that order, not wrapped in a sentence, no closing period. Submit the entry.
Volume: 90 (mL)
